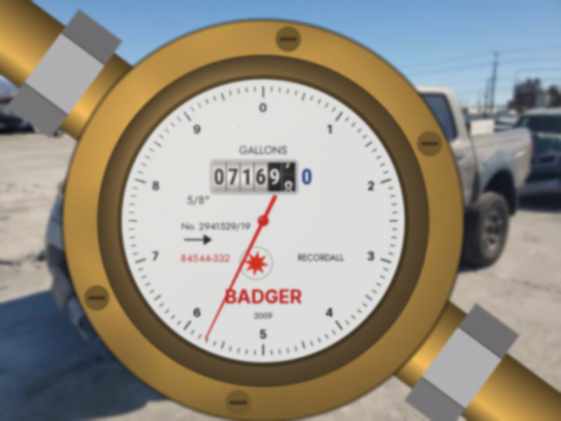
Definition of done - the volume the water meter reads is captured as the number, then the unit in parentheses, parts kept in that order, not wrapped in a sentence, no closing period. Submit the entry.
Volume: 716975.7 (gal)
